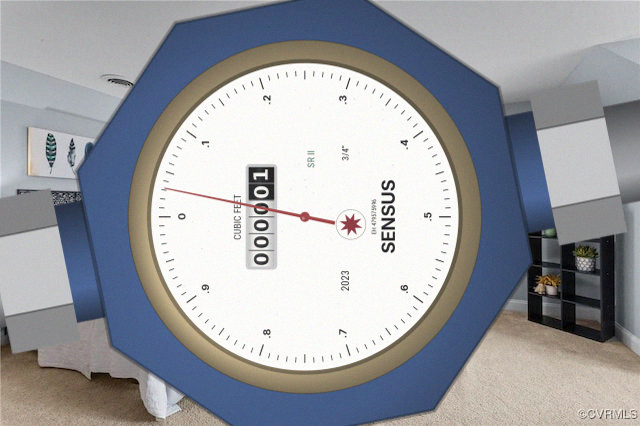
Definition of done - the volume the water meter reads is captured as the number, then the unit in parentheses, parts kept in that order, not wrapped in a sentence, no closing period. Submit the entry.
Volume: 1.03 (ft³)
